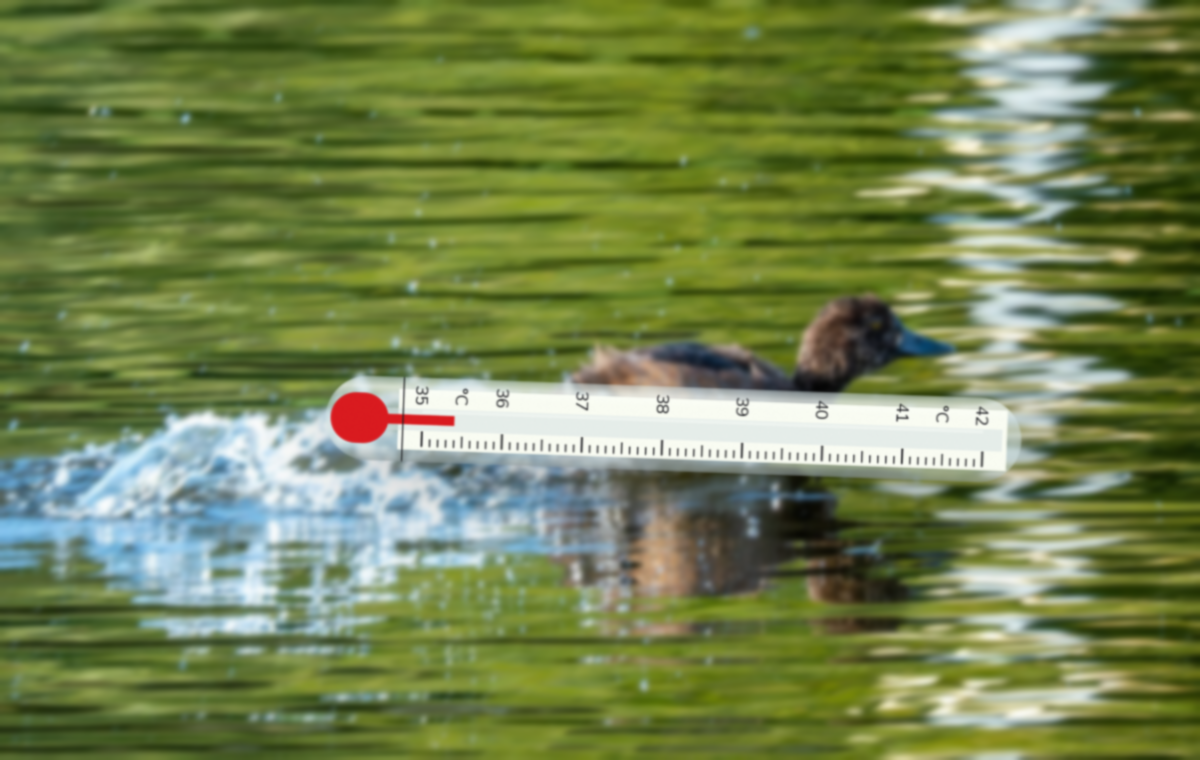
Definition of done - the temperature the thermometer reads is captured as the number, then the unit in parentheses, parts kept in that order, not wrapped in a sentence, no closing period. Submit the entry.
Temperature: 35.4 (°C)
